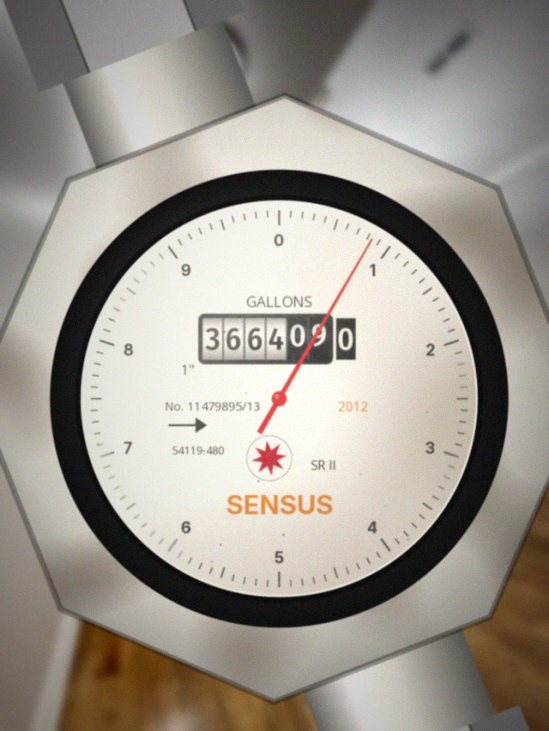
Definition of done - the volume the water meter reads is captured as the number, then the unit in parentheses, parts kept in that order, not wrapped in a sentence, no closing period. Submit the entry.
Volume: 3664090.8 (gal)
